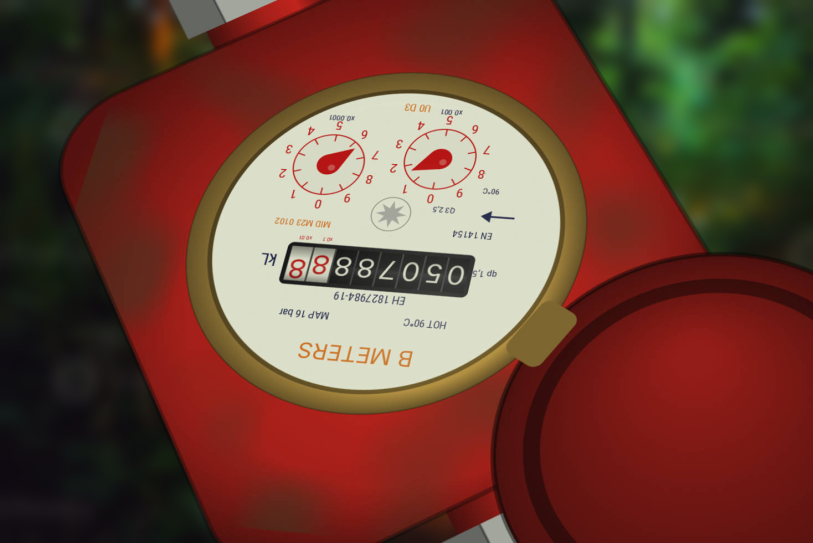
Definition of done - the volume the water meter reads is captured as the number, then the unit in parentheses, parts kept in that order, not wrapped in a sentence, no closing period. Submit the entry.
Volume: 50788.8816 (kL)
